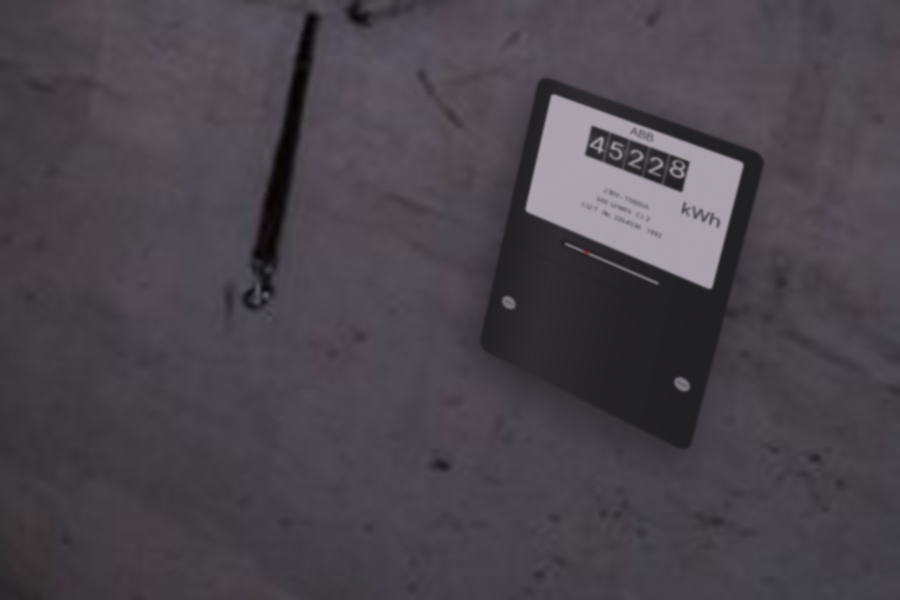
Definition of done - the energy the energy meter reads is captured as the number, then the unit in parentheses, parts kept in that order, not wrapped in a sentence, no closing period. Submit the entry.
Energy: 45228 (kWh)
